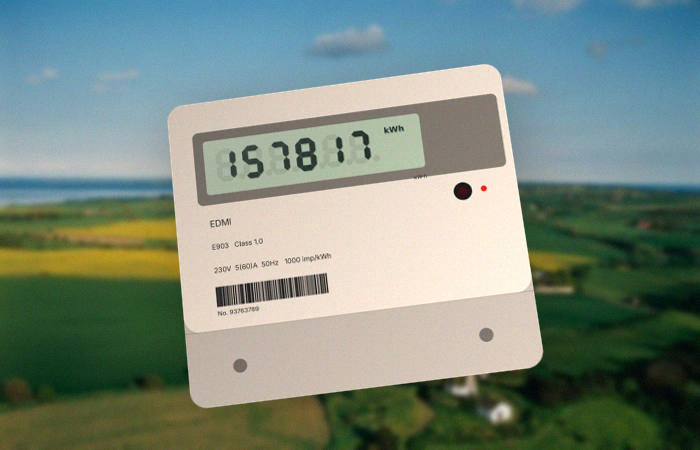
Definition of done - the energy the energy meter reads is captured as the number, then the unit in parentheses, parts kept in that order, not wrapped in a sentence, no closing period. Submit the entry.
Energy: 157817 (kWh)
